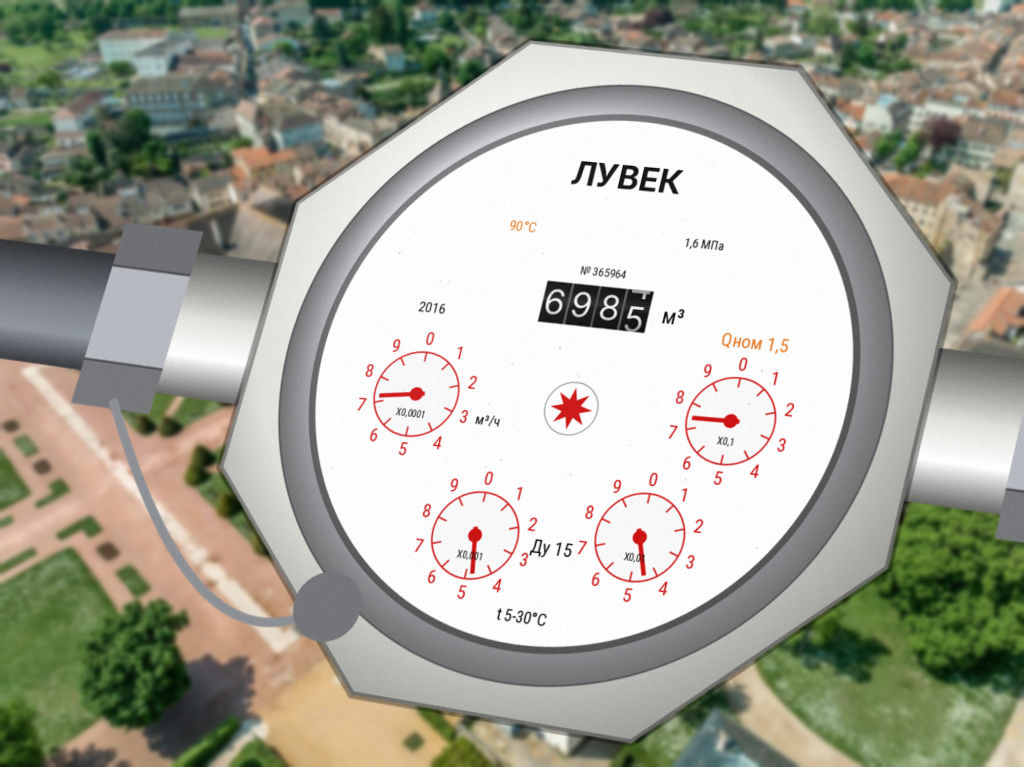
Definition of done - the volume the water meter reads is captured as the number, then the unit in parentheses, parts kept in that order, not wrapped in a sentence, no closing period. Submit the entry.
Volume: 6984.7447 (m³)
